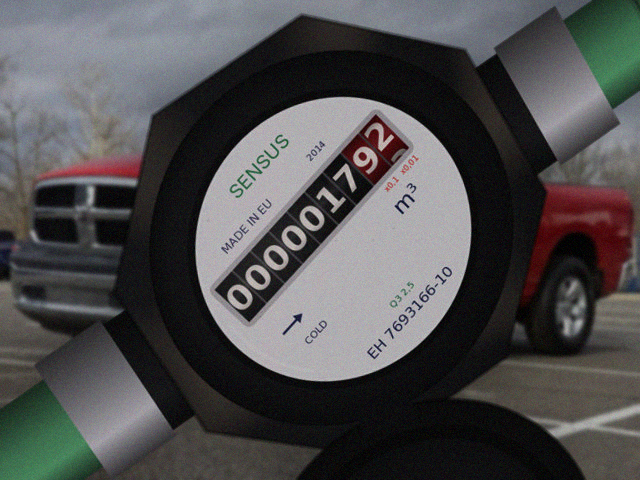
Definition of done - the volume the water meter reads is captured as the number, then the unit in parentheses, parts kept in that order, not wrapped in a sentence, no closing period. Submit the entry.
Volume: 17.92 (m³)
